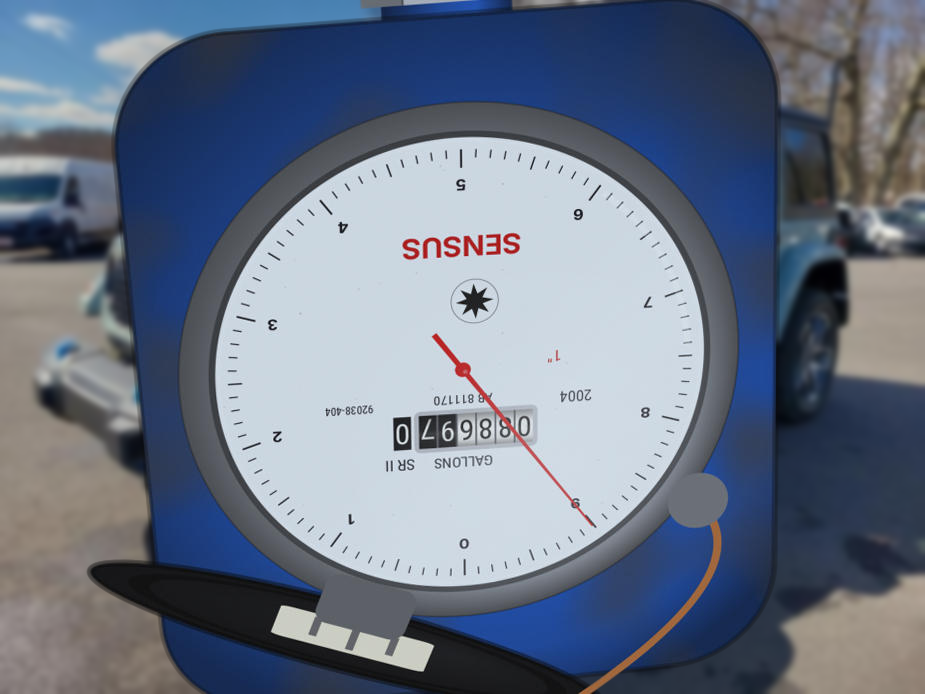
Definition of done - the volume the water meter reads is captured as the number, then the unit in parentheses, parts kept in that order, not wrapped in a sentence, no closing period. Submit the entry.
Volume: 886969.0 (gal)
